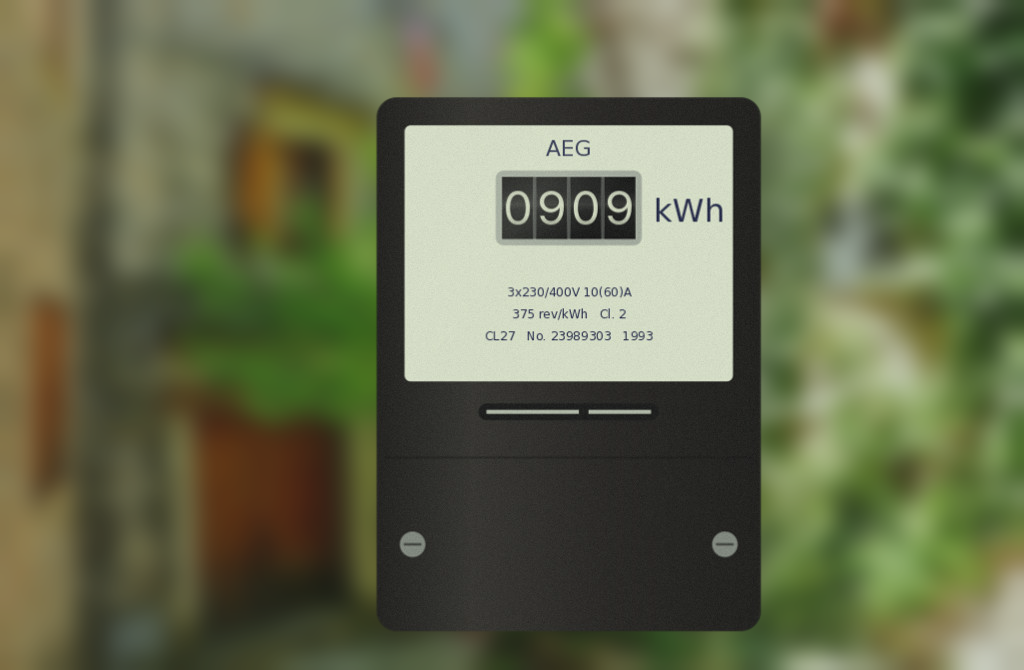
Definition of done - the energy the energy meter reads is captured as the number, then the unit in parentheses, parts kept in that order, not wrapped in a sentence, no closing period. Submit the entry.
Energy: 909 (kWh)
